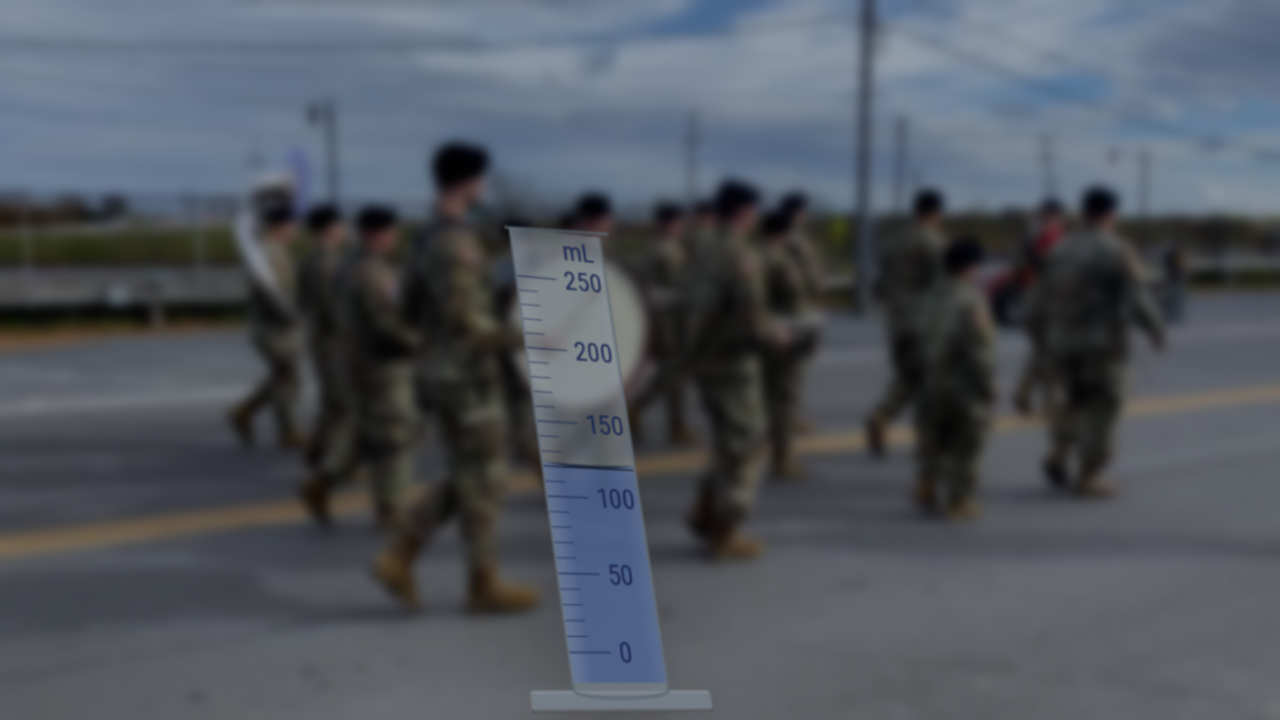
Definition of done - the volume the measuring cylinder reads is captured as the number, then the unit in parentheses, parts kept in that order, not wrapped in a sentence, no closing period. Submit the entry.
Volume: 120 (mL)
